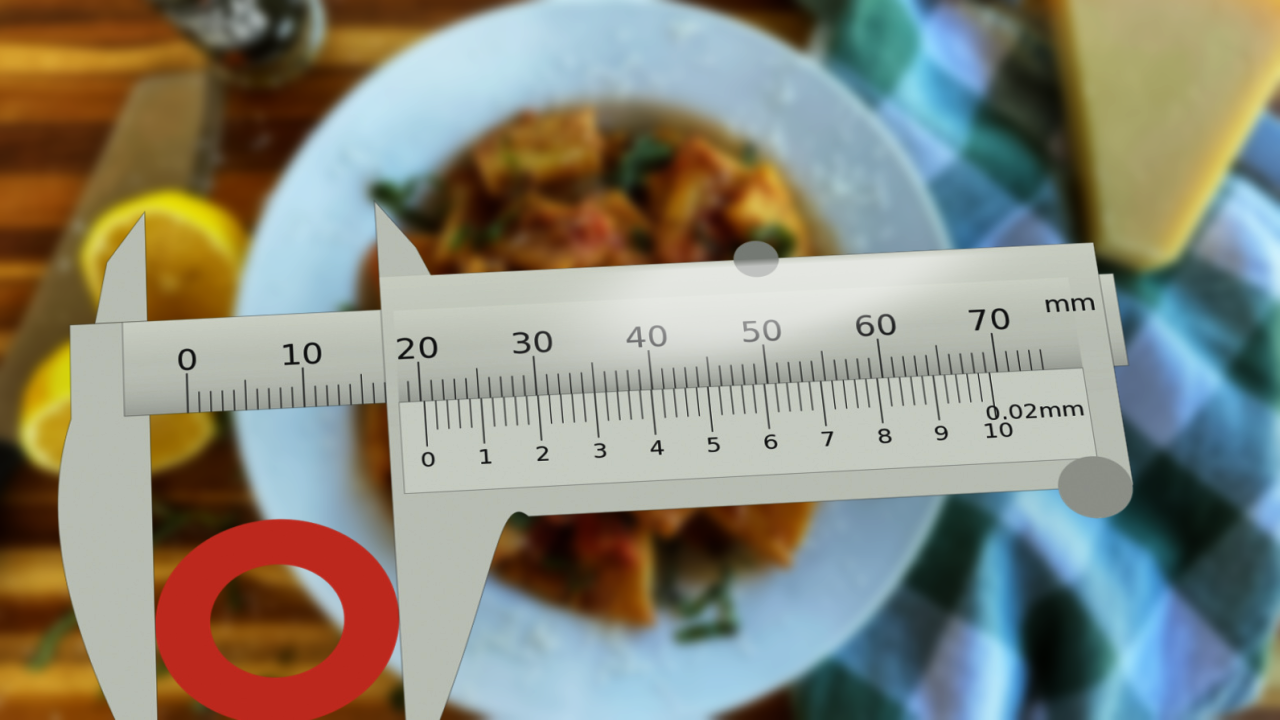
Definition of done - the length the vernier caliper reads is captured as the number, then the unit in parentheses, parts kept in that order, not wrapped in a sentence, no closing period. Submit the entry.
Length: 20.3 (mm)
